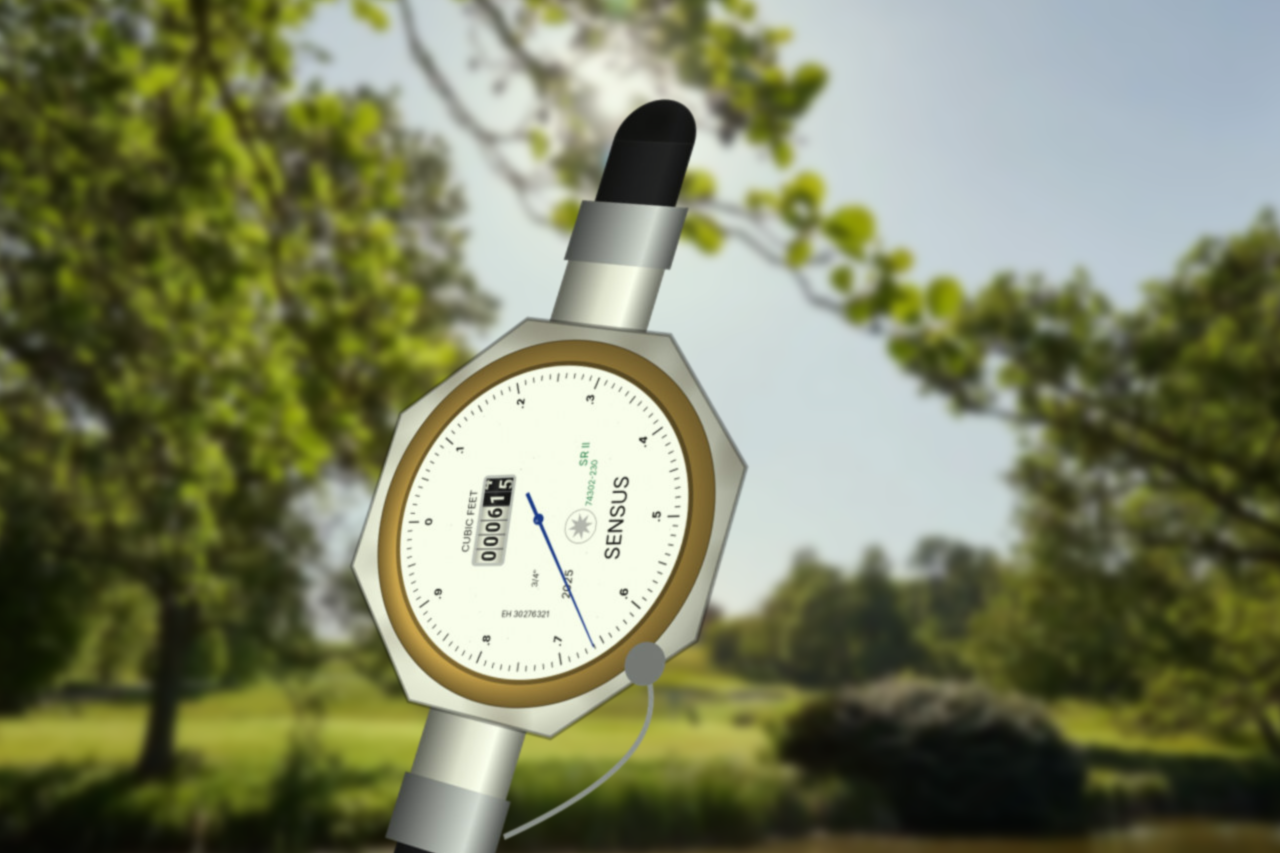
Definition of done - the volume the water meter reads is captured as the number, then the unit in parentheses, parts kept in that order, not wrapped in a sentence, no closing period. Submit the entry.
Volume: 614.66 (ft³)
